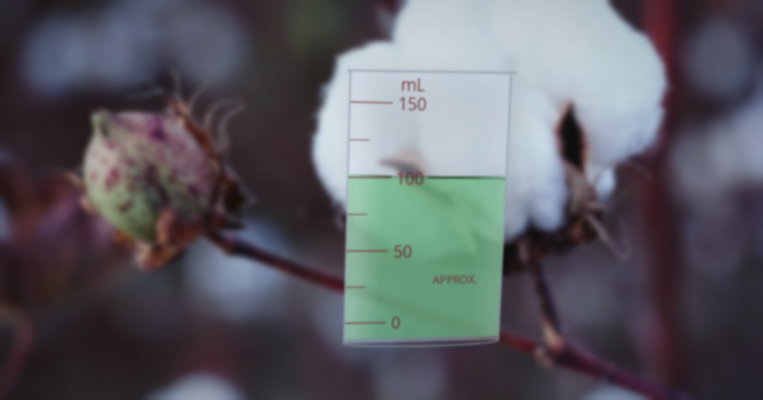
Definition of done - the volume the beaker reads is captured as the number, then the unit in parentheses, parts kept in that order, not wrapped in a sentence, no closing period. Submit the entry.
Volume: 100 (mL)
